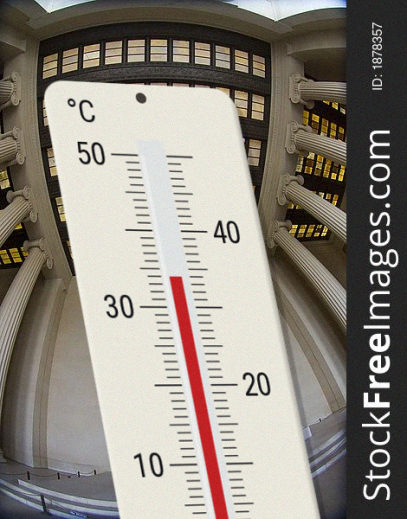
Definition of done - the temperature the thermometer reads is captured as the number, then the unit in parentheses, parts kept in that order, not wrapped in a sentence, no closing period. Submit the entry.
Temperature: 34 (°C)
